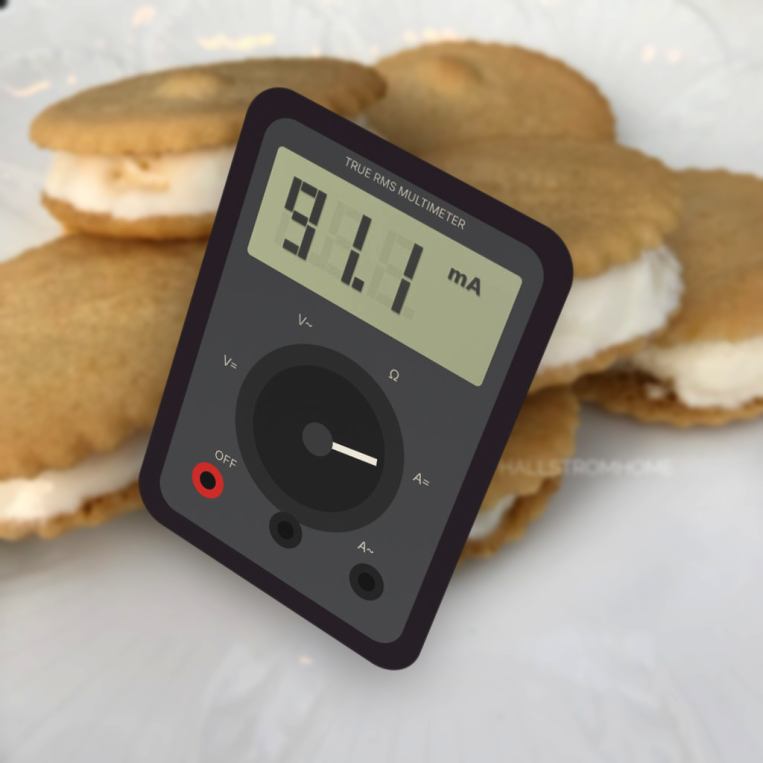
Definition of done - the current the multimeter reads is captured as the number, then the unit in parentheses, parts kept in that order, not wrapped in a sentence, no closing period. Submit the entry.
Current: 91.1 (mA)
